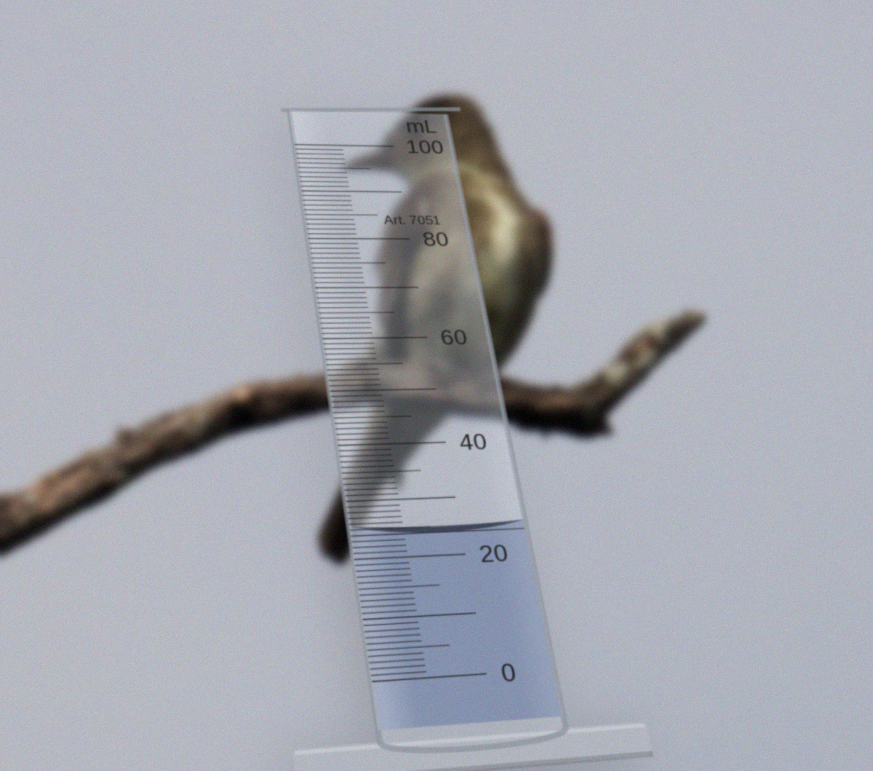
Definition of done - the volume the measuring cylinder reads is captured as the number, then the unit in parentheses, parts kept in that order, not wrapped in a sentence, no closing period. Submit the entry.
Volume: 24 (mL)
